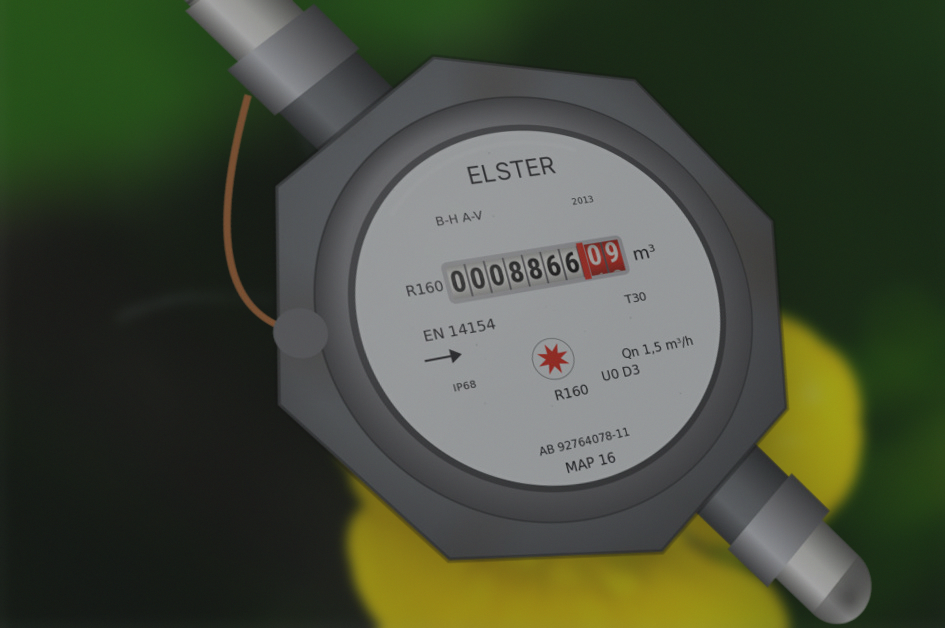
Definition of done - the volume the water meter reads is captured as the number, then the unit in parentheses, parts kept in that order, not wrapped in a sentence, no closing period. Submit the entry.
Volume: 8866.09 (m³)
